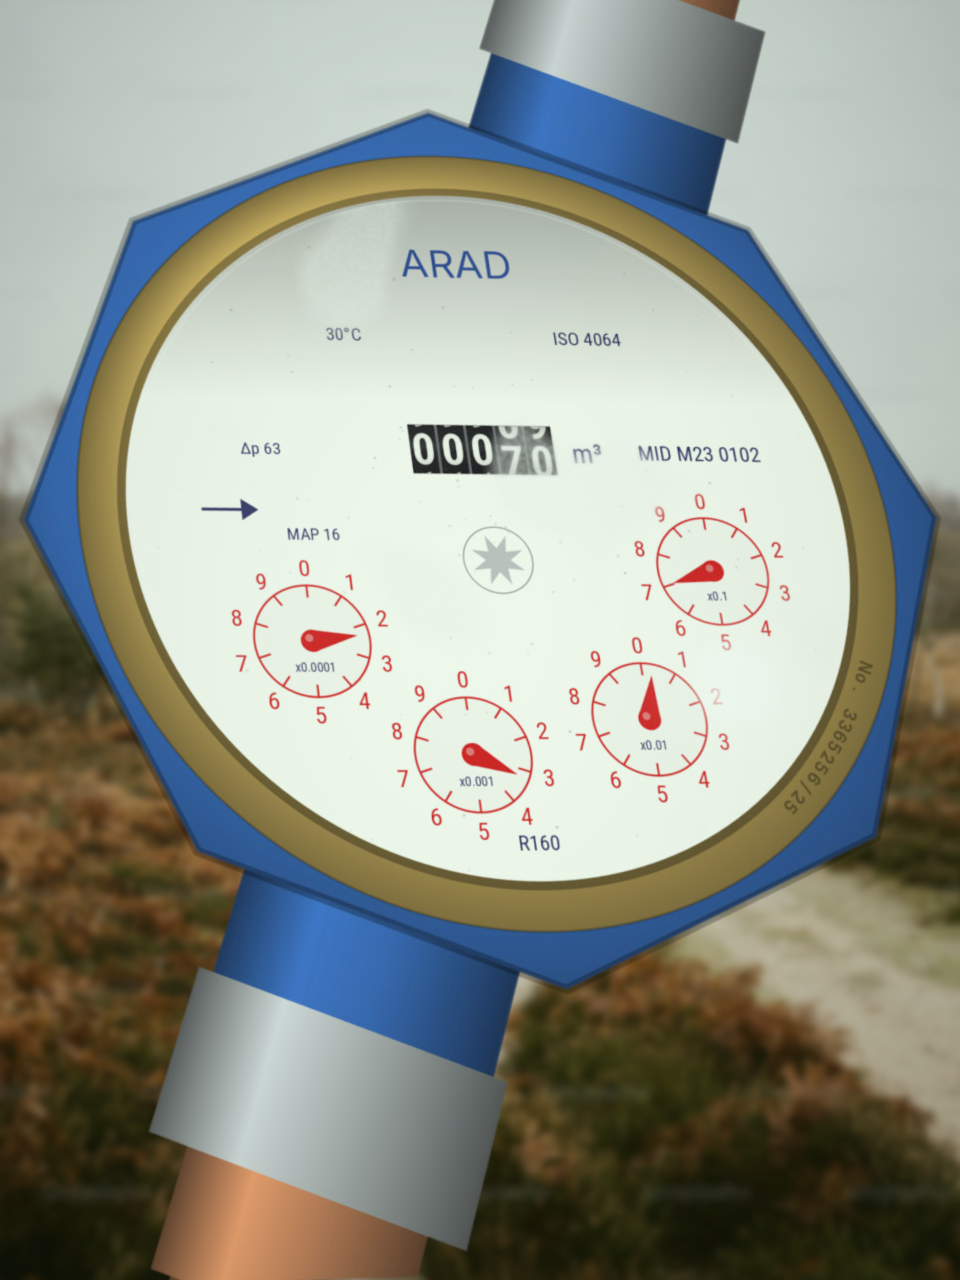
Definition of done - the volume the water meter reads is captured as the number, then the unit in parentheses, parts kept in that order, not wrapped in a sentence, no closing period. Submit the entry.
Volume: 69.7032 (m³)
